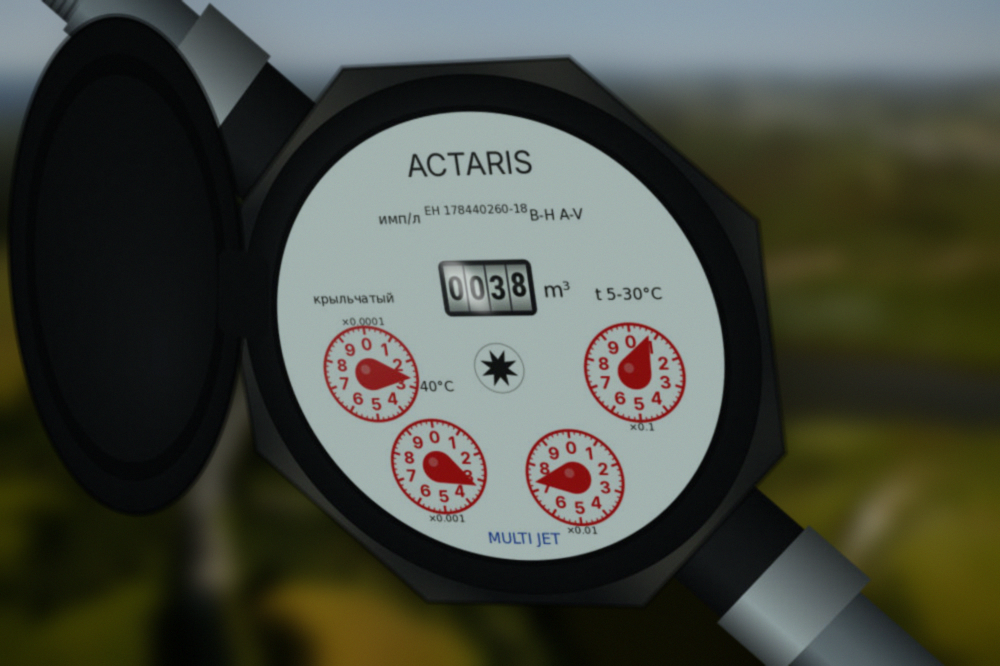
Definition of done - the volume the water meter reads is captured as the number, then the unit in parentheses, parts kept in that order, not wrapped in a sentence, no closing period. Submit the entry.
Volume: 38.0732 (m³)
